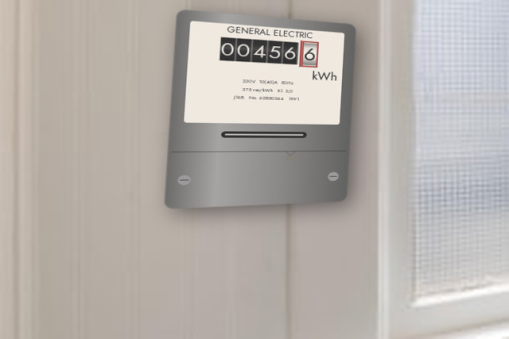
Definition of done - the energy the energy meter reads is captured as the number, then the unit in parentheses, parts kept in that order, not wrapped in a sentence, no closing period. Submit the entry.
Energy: 456.6 (kWh)
